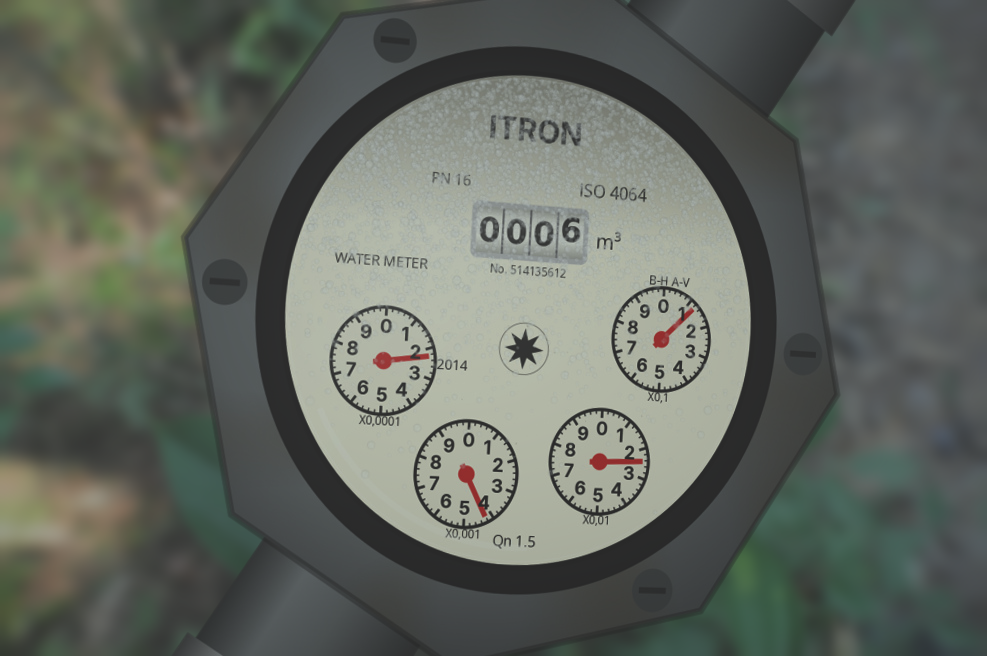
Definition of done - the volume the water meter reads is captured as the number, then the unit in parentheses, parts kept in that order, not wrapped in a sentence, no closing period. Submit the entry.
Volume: 6.1242 (m³)
